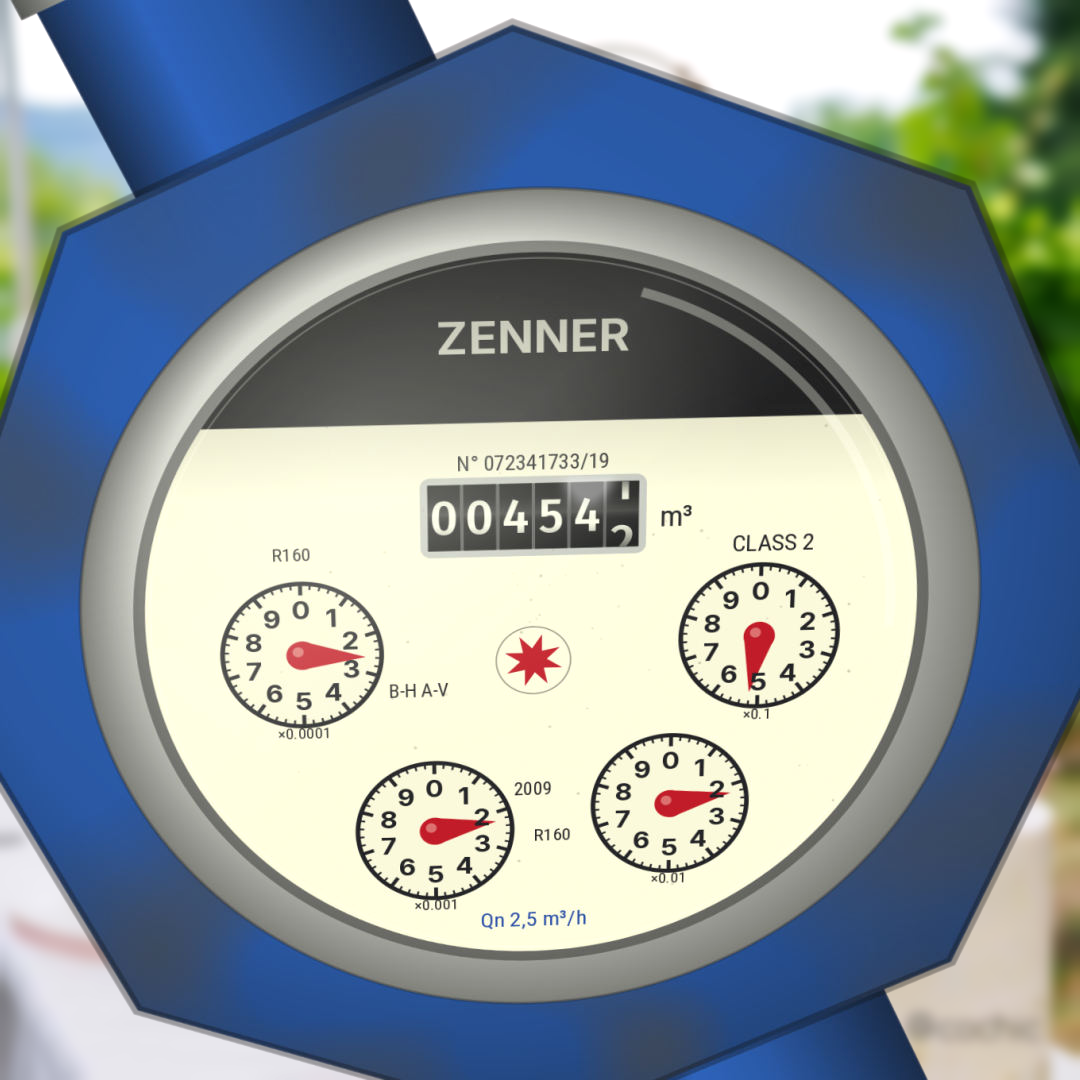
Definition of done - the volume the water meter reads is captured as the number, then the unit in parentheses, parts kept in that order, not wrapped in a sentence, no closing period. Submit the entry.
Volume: 4541.5222 (m³)
